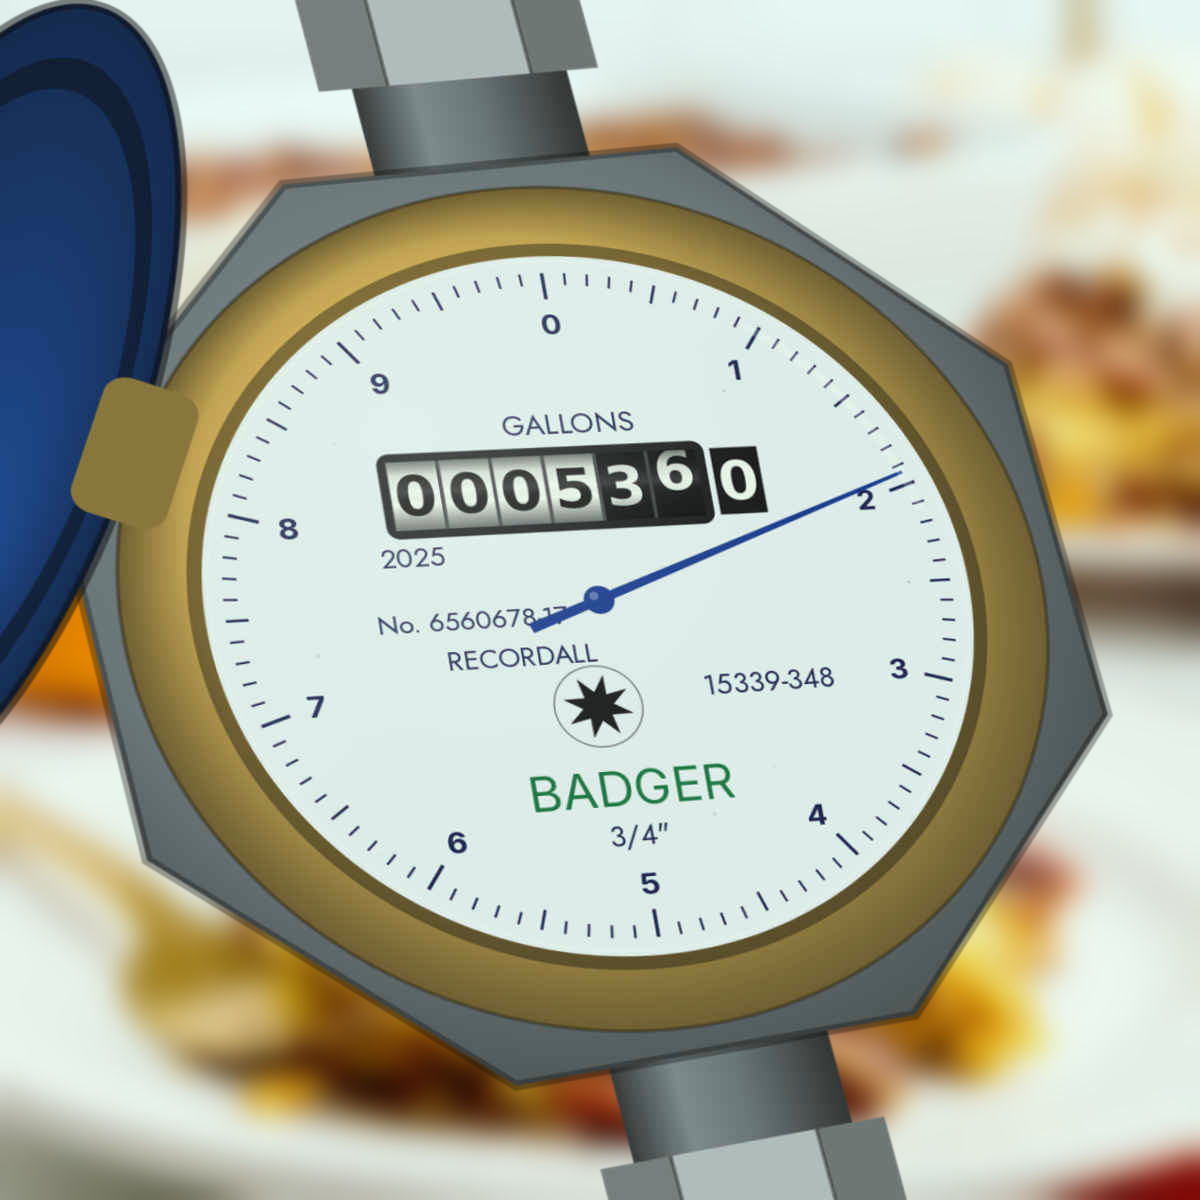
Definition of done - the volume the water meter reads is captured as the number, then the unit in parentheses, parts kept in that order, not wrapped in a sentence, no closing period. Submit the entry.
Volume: 5361.9 (gal)
